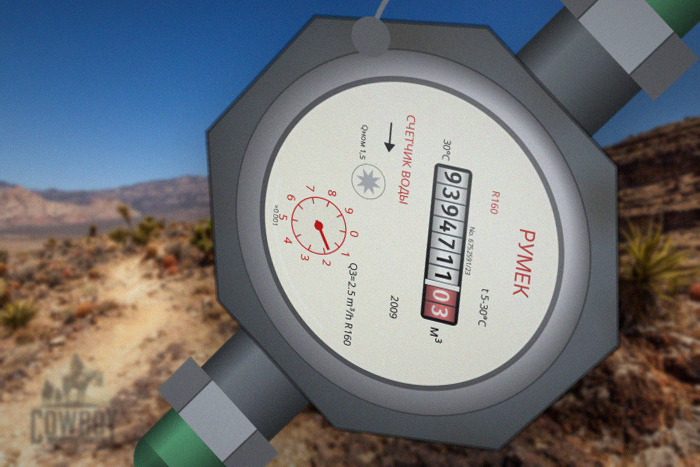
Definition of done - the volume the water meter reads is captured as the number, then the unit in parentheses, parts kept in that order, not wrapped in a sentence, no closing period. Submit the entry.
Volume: 9394711.031 (m³)
